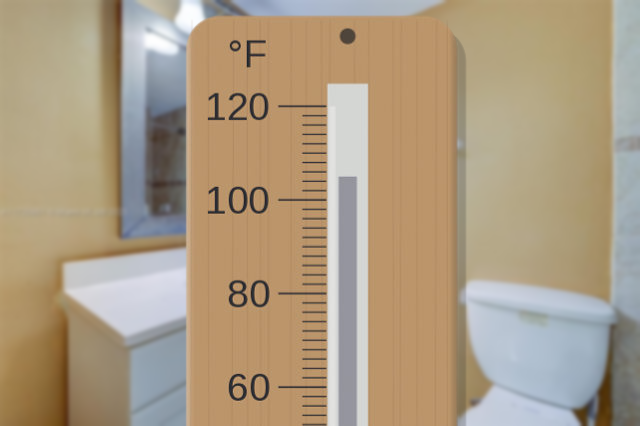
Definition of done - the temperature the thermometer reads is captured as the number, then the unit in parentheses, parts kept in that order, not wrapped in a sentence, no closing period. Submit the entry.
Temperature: 105 (°F)
